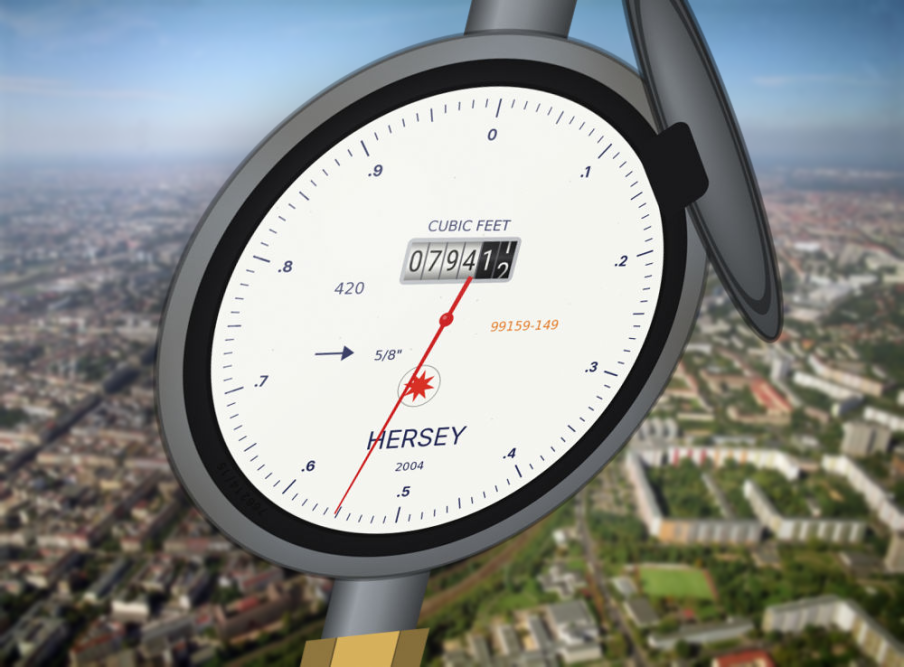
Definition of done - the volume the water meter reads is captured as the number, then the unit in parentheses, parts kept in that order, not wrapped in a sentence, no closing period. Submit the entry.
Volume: 79411.55 (ft³)
